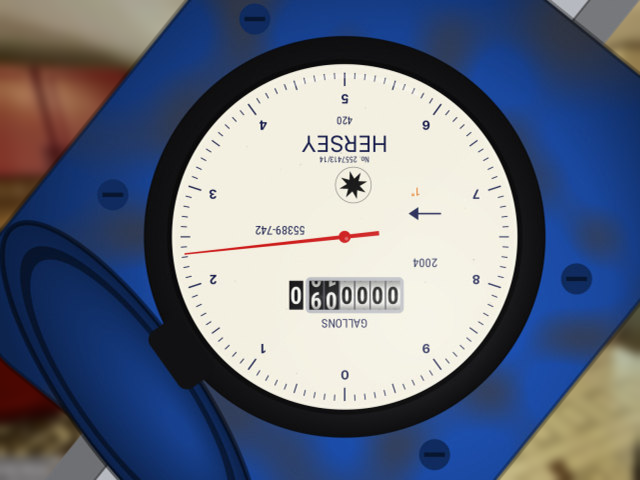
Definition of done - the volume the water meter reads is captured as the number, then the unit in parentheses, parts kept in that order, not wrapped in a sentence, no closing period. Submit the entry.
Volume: 92.3 (gal)
